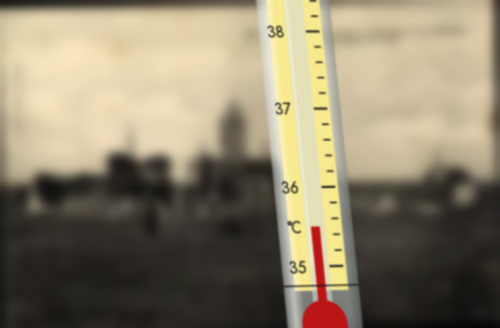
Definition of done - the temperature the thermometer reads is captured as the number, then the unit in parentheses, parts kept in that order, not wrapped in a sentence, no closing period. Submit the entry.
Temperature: 35.5 (°C)
